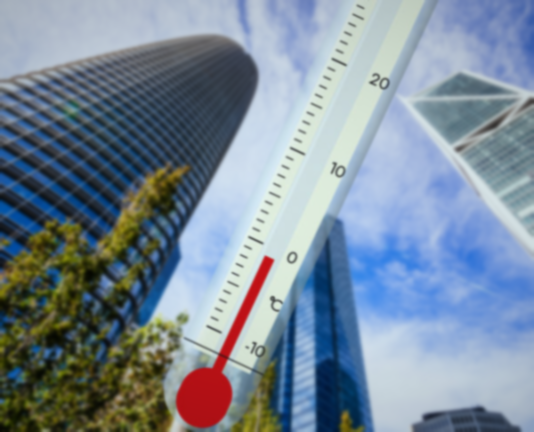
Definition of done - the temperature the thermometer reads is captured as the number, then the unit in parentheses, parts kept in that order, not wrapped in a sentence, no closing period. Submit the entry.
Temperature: -1 (°C)
